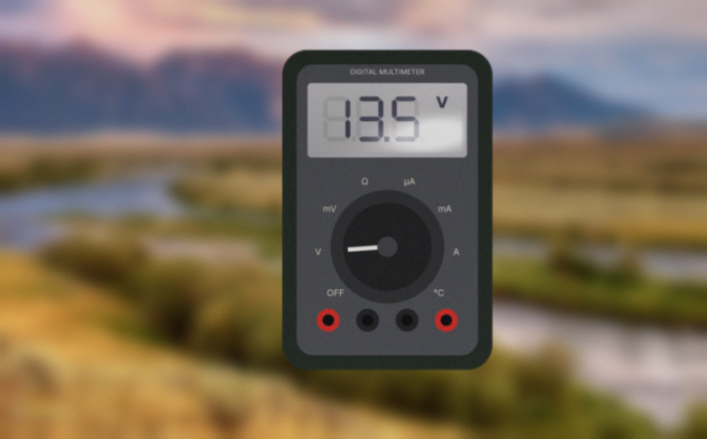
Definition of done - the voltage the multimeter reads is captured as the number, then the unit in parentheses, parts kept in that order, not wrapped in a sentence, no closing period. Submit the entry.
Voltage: 13.5 (V)
